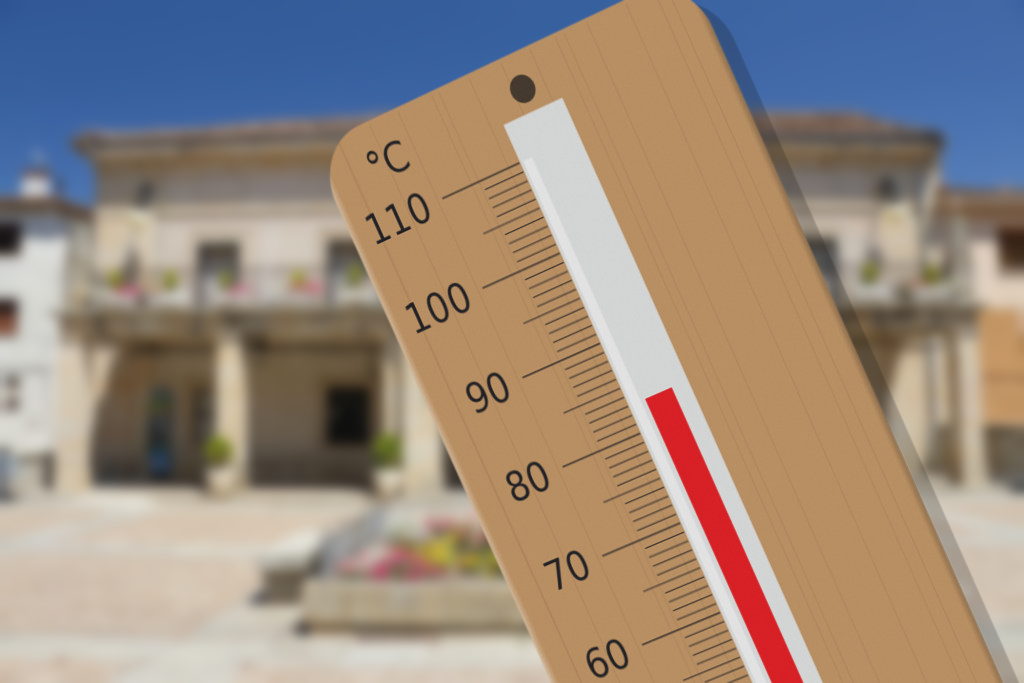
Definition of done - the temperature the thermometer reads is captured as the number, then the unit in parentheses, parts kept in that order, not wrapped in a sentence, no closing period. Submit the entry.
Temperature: 83 (°C)
